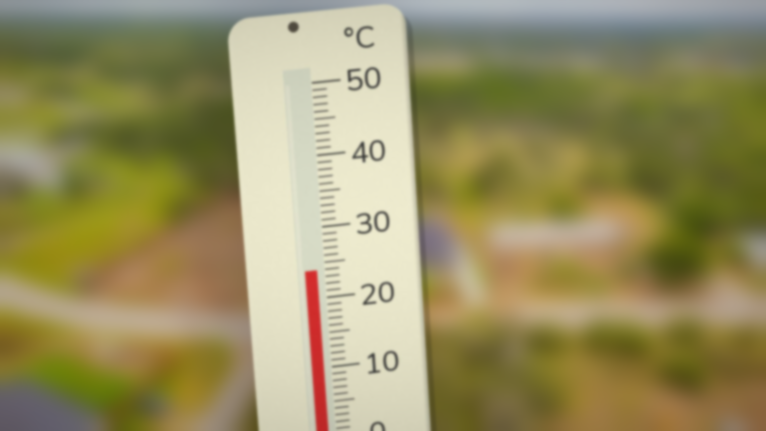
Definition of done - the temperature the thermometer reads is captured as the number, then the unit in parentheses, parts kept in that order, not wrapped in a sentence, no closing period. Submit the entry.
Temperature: 24 (°C)
